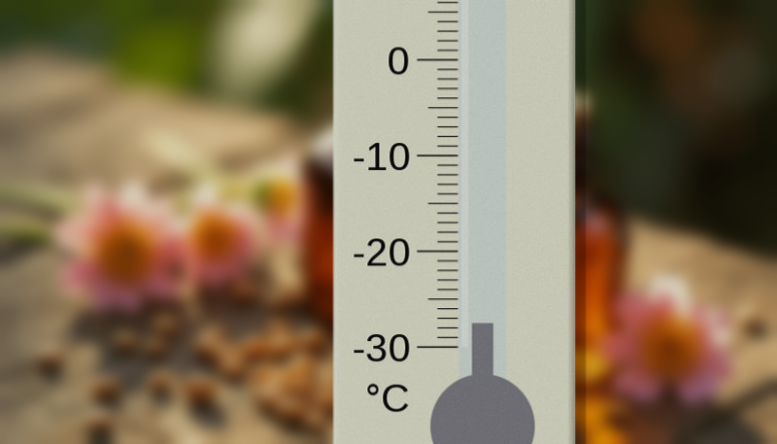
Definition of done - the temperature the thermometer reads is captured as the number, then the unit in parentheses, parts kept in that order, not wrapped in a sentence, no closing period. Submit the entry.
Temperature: -27.5 (°C)
